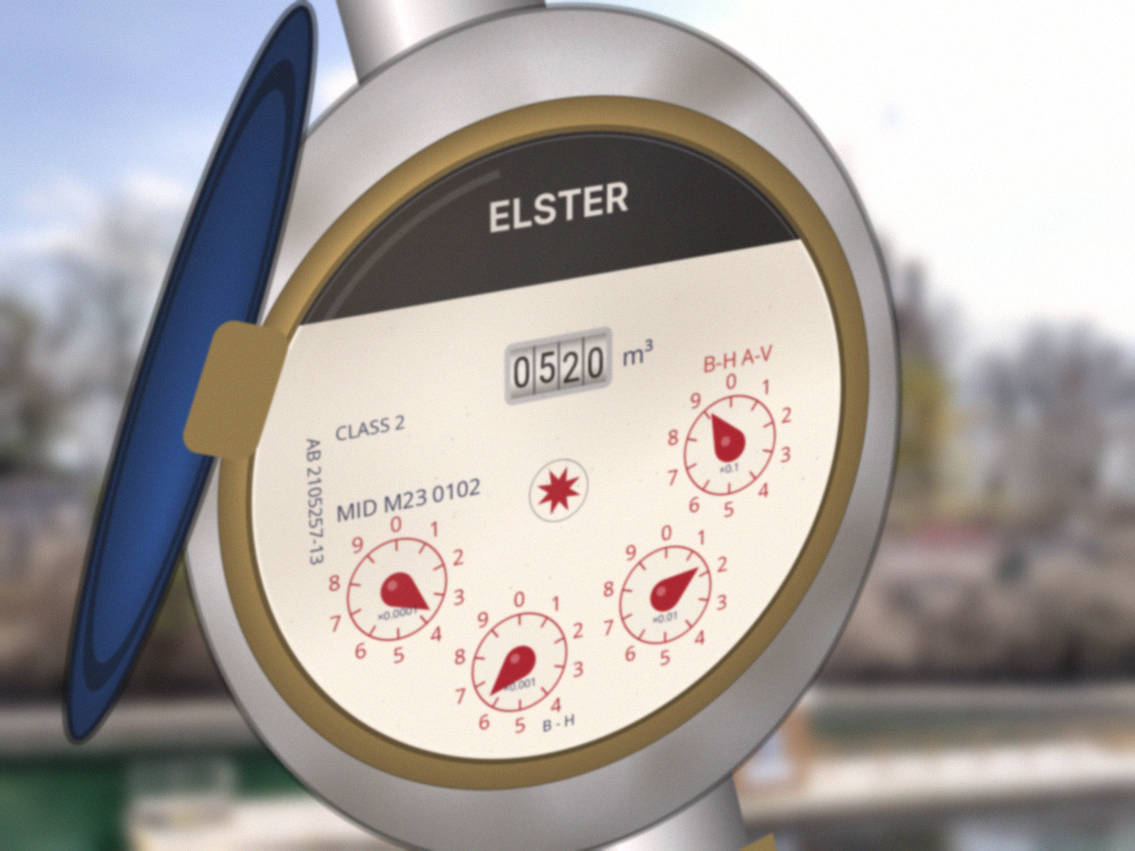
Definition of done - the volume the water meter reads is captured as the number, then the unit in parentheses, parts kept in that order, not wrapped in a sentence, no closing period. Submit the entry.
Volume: 519.9163 (m³)
